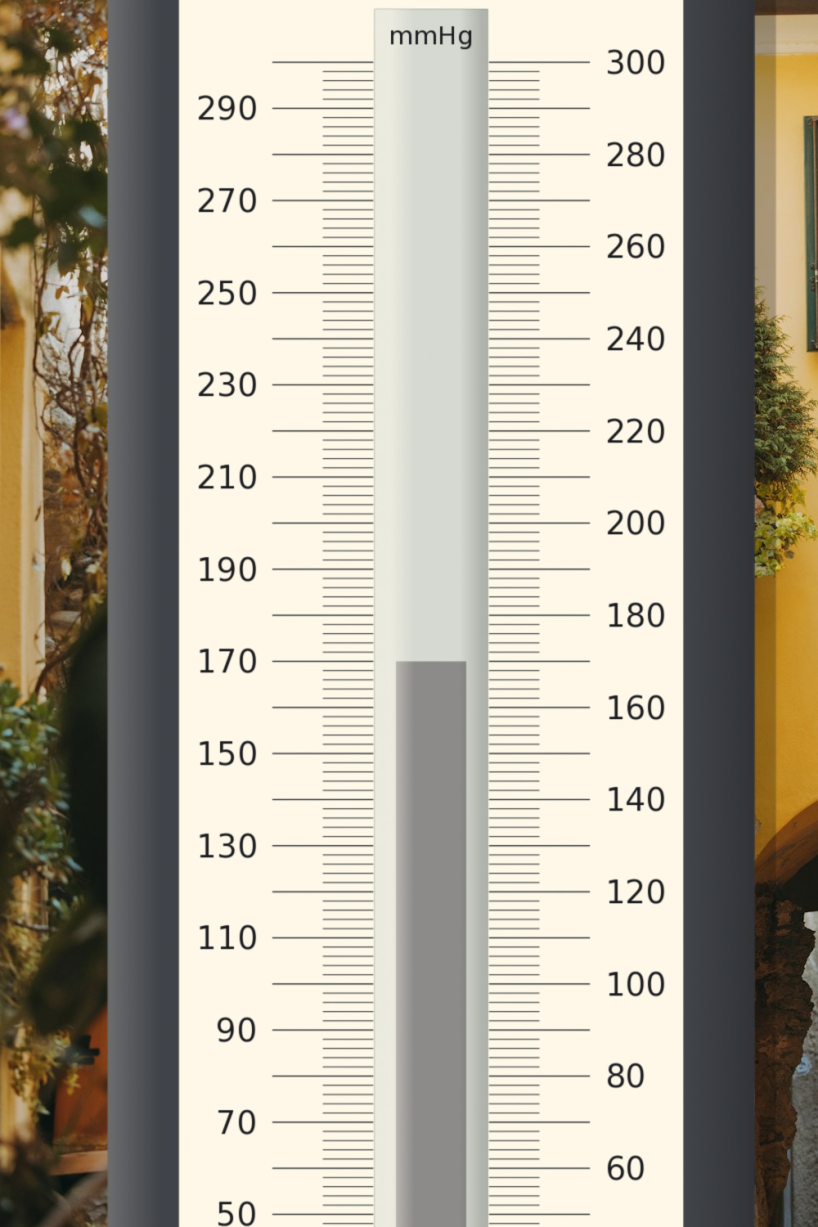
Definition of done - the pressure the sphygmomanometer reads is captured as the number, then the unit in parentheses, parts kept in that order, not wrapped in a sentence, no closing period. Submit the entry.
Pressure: 170 (mmHg)
